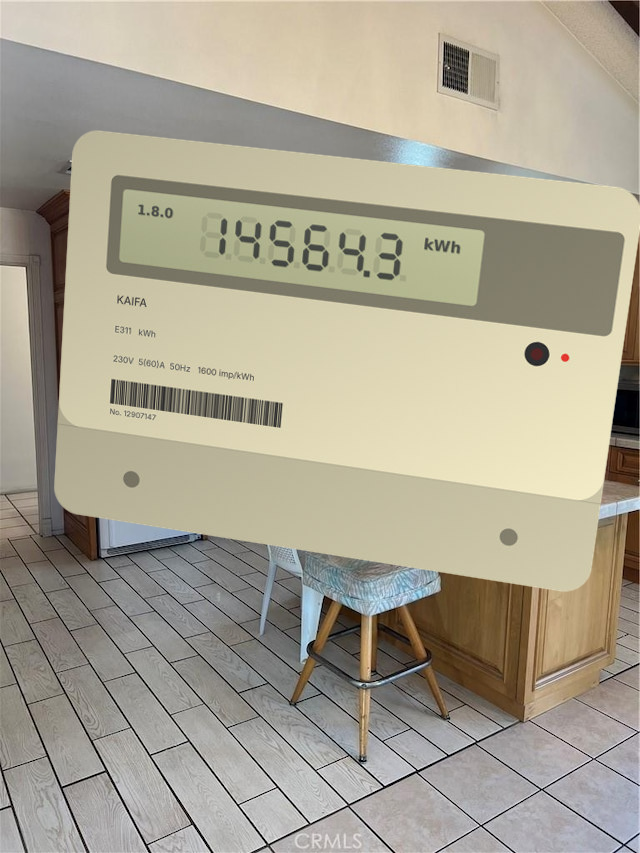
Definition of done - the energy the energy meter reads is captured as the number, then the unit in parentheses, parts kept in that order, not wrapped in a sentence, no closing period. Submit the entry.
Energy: 14564.3 (kWh)
